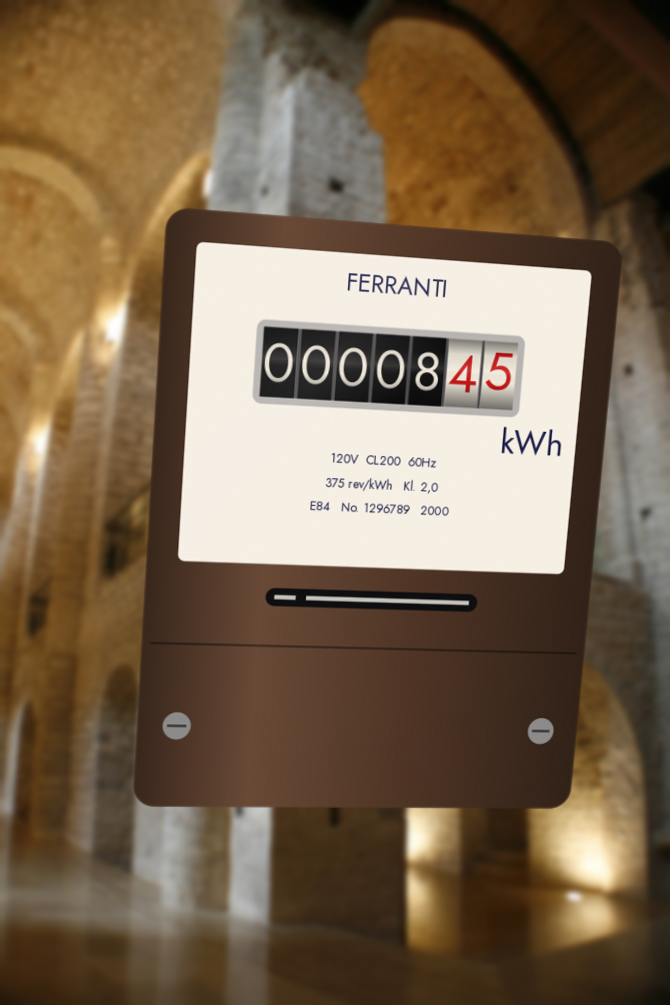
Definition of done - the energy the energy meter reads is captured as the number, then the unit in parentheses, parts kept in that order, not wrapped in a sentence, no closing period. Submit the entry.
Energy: 8.45 (kWh)
